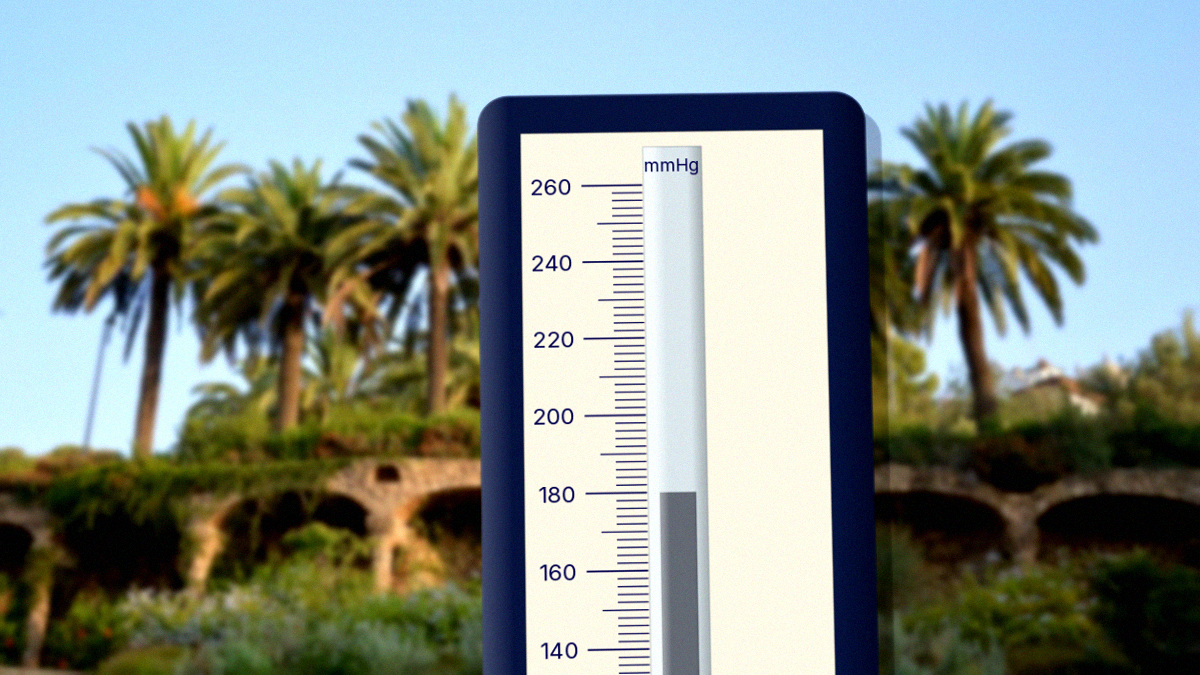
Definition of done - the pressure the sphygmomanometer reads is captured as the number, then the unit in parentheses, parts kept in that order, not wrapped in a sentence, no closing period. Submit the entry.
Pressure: 180 (mmHg)
